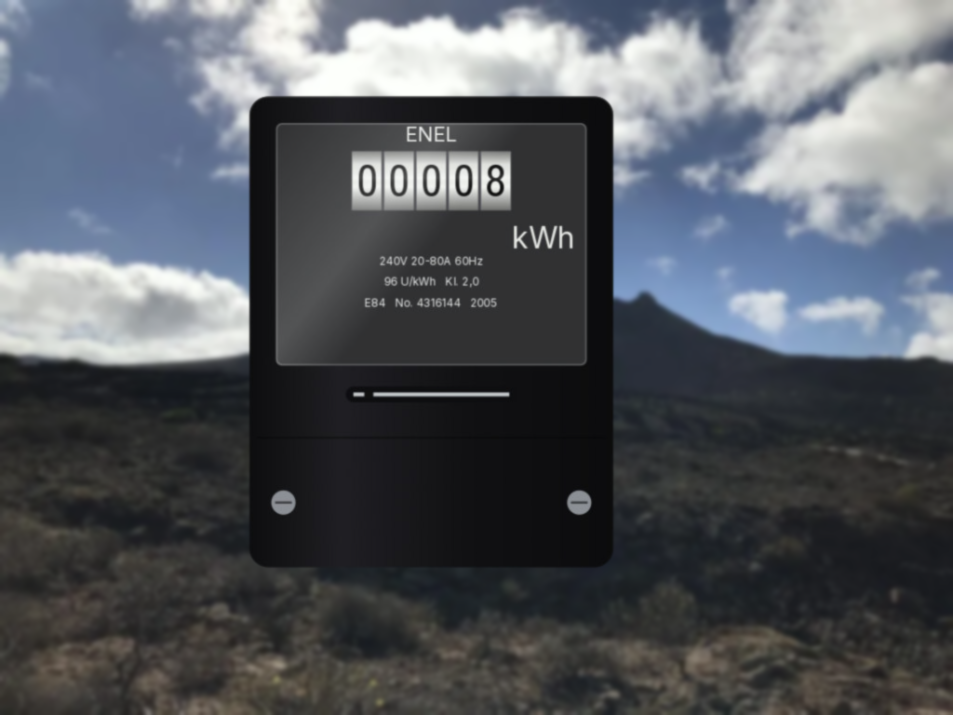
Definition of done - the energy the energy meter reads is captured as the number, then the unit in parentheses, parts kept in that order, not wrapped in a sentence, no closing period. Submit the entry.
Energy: 8 (kWh)
